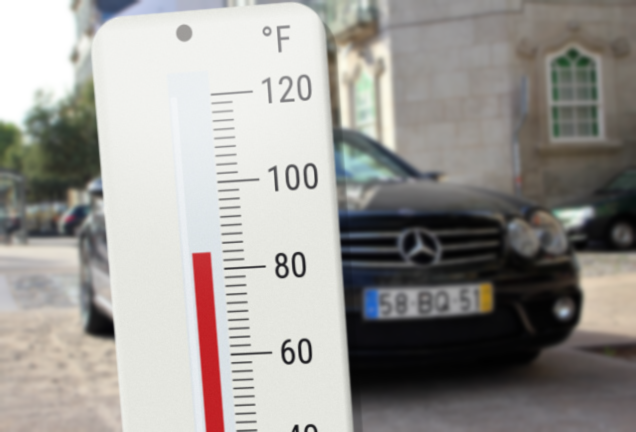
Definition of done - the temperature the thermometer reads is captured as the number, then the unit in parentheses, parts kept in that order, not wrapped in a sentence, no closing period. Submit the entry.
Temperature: 84 (°F)
